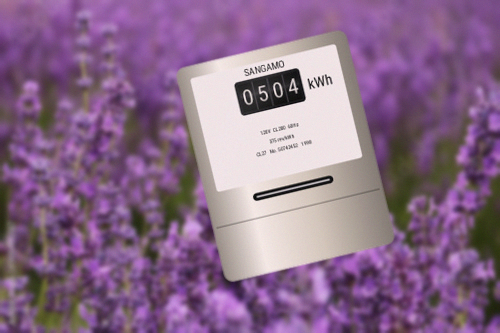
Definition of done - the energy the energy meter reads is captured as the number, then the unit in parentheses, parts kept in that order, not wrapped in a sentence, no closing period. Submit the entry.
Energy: 504 (kWh)
